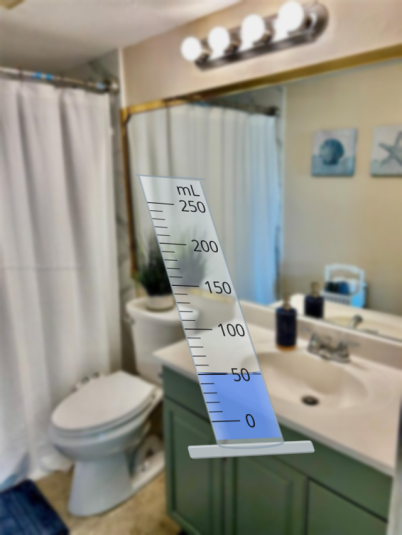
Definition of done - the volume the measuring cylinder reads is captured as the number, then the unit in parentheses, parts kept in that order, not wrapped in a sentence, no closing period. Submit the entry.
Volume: 50 (mL)
